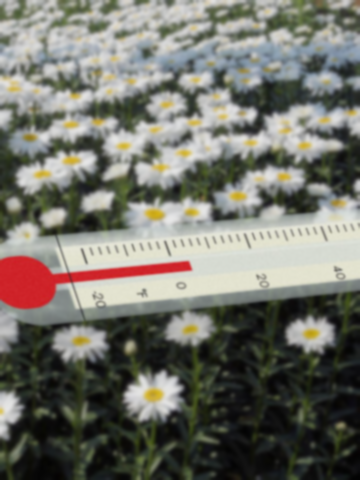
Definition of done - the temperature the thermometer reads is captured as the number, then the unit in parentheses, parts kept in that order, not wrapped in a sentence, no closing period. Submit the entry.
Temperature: 4 (°F)
